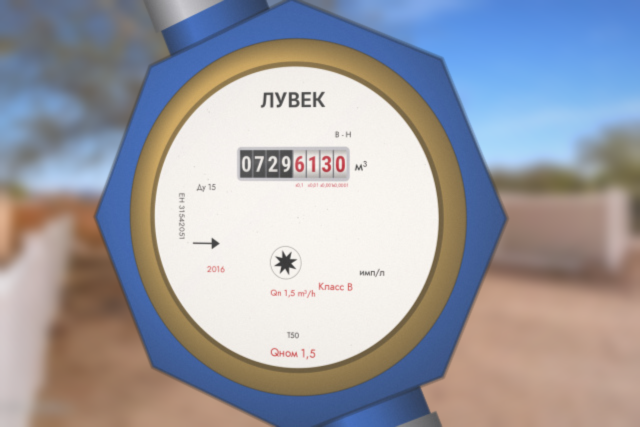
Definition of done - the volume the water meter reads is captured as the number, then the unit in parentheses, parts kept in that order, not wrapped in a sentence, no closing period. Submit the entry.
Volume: 729.6130 (m³)
